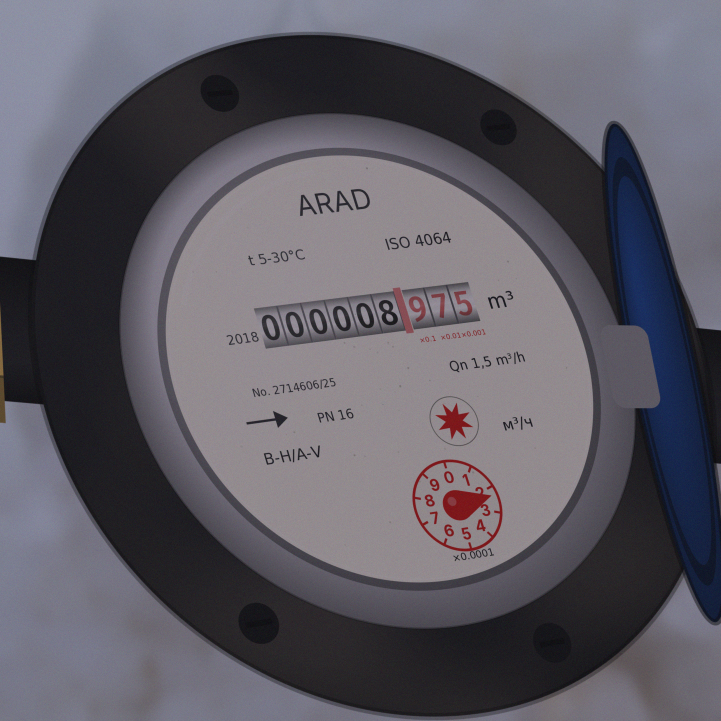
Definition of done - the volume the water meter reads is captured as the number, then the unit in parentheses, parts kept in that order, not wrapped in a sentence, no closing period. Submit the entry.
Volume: 8.9752 (m³)
